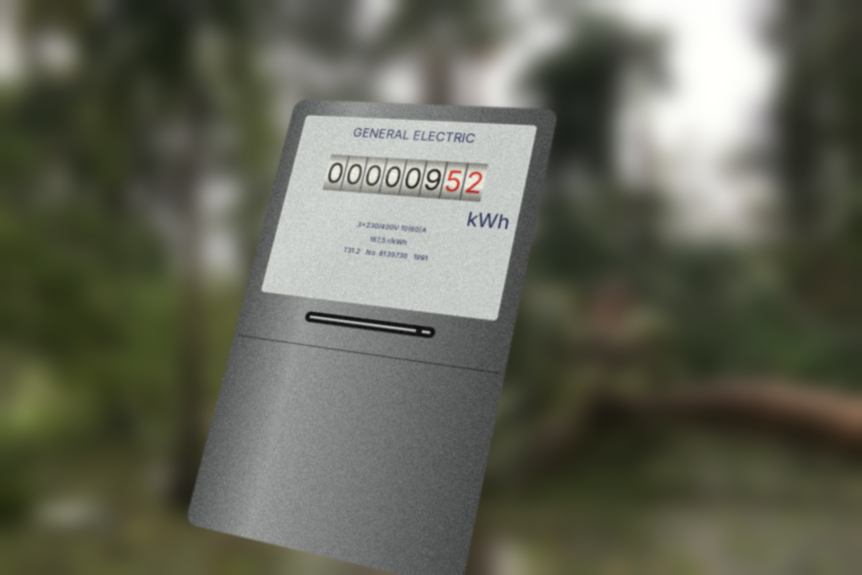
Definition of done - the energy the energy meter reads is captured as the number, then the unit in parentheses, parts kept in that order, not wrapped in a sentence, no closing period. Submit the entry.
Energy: 9.52 (kWh)
